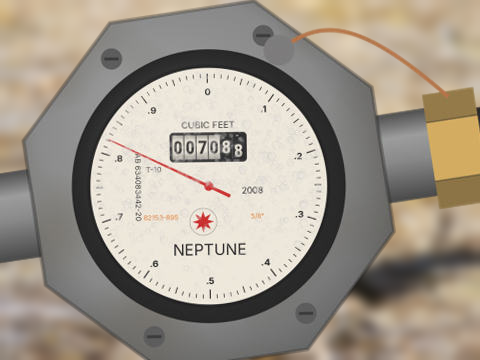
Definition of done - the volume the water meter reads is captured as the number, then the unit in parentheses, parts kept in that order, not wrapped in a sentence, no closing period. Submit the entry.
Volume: 7087.82 (ft³)
